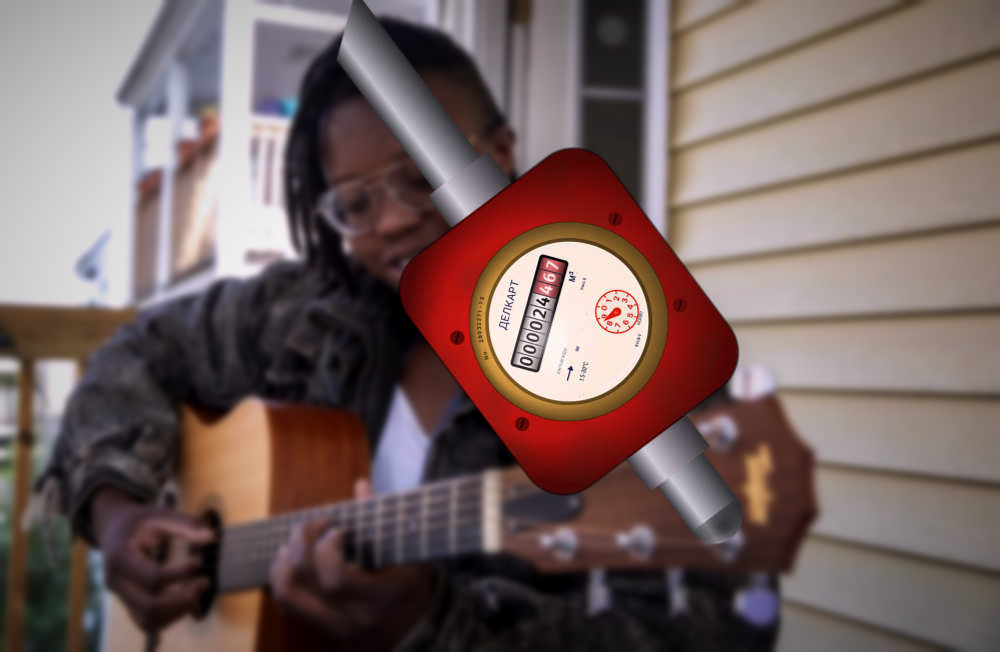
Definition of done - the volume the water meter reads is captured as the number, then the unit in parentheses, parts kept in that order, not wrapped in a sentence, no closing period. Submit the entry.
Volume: 24.4678 (m³)
